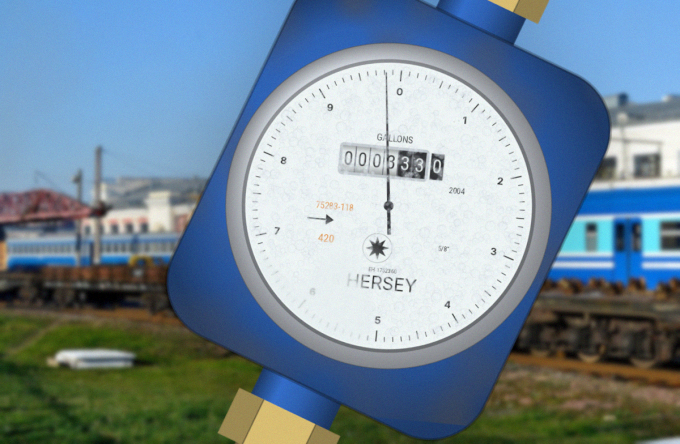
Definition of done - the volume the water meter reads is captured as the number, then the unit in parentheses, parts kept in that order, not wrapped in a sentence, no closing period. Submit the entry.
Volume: 3329.8 (gal)
